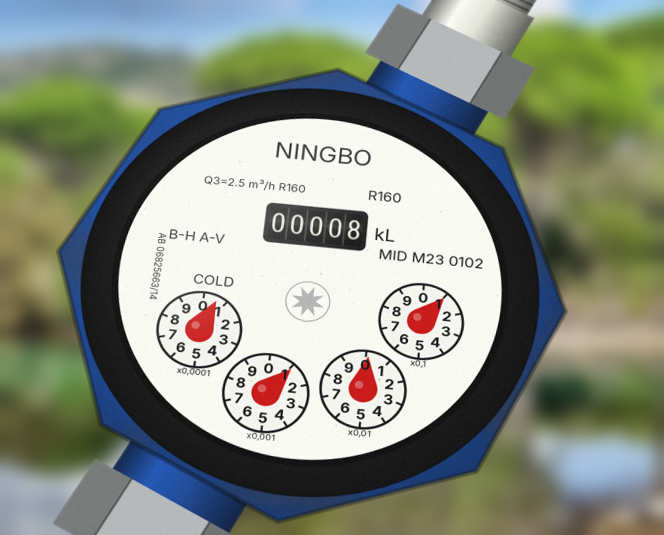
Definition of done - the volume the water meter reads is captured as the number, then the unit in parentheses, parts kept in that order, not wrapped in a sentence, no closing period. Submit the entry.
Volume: 8.1010 (kL)
